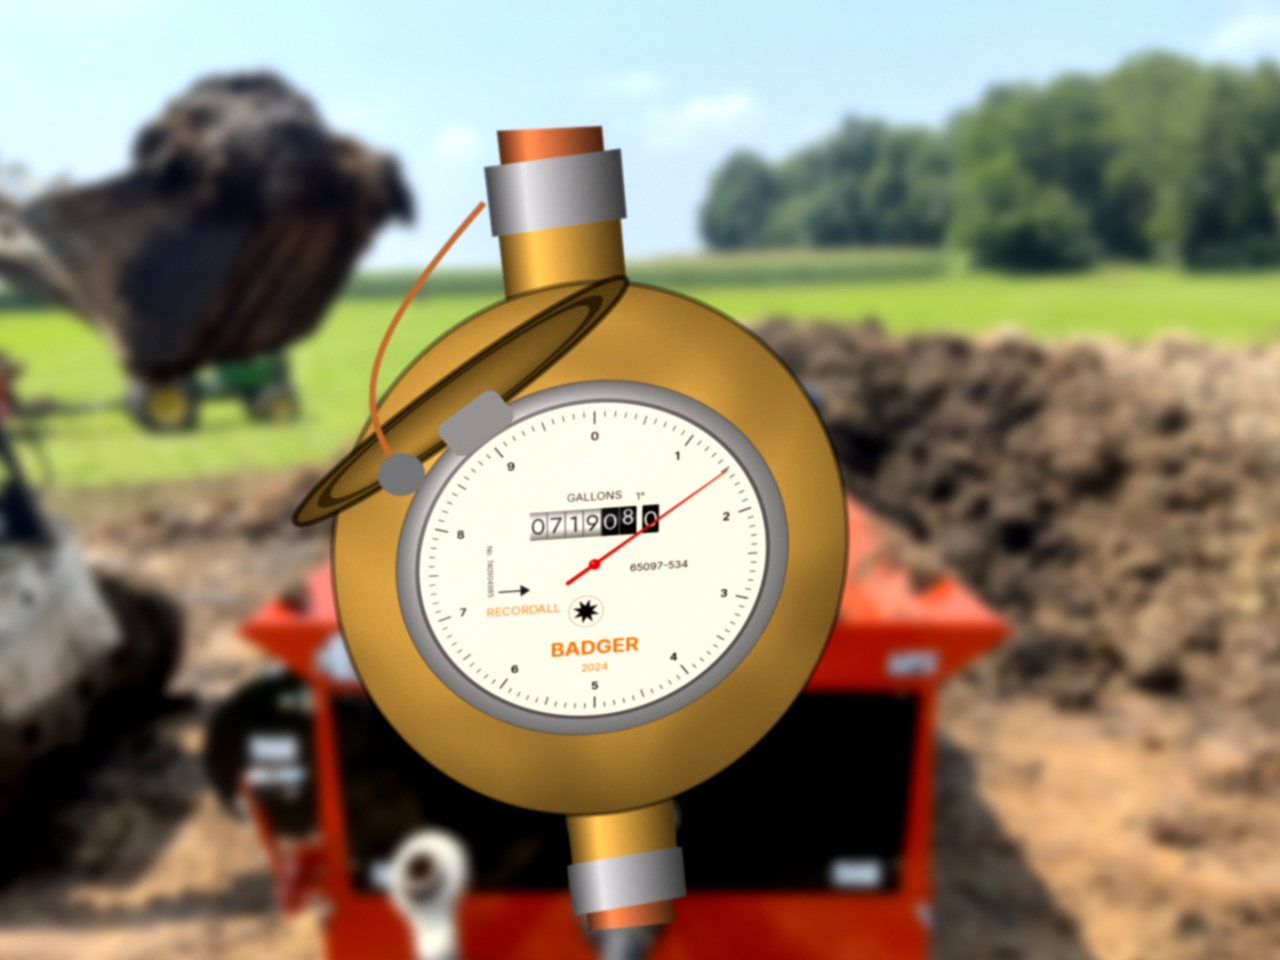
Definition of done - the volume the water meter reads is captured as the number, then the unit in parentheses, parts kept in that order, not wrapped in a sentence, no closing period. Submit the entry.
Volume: 719081.5 (gal)
